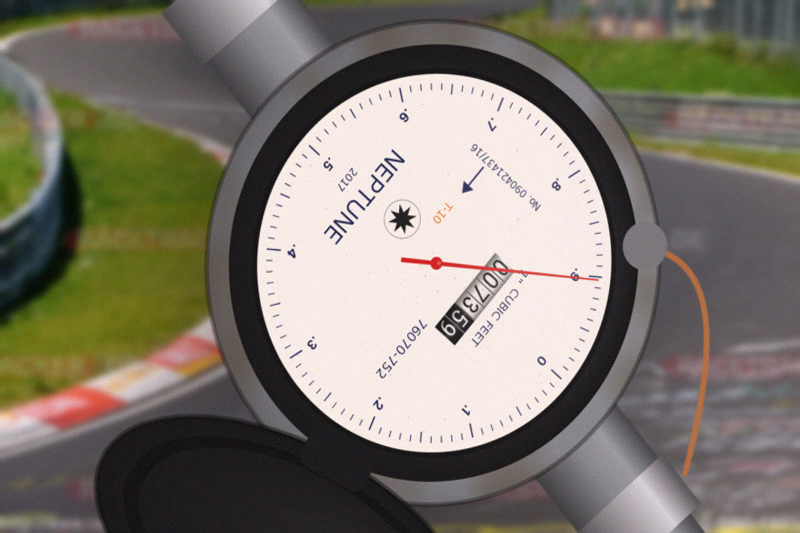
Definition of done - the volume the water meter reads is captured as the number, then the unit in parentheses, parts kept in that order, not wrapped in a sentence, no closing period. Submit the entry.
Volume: 7358.90 (ft³)
